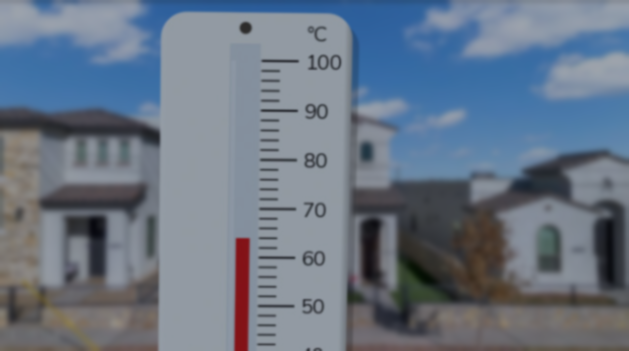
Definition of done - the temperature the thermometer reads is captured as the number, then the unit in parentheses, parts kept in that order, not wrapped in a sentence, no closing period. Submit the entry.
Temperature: 64 (°C)
